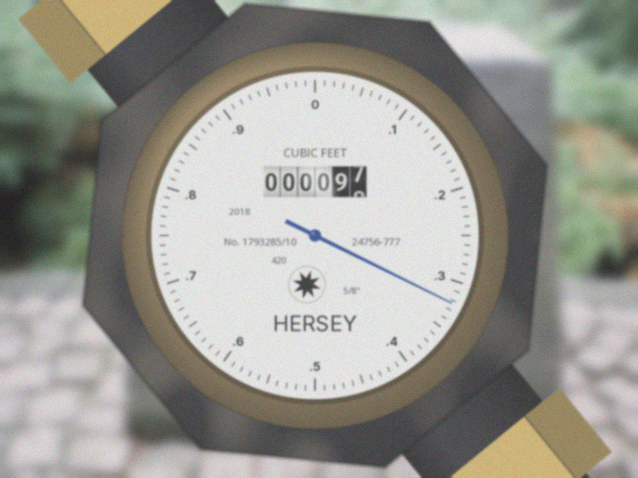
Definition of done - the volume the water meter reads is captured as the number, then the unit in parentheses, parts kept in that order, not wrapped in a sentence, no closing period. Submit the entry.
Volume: 97.32 (ft³)
